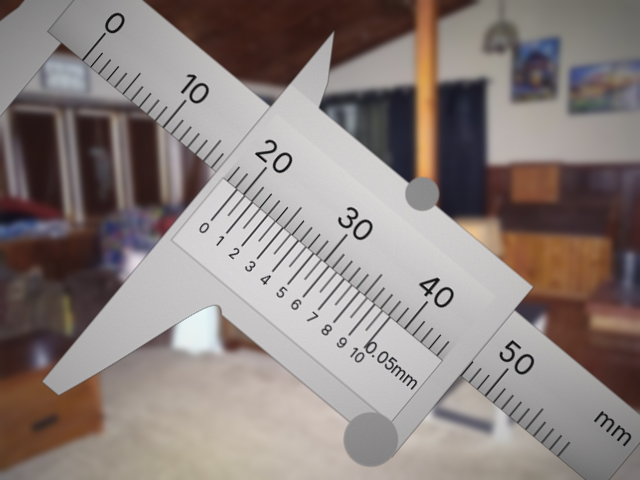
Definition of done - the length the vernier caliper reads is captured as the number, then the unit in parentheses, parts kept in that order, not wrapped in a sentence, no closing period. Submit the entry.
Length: 19.2 (mm)
